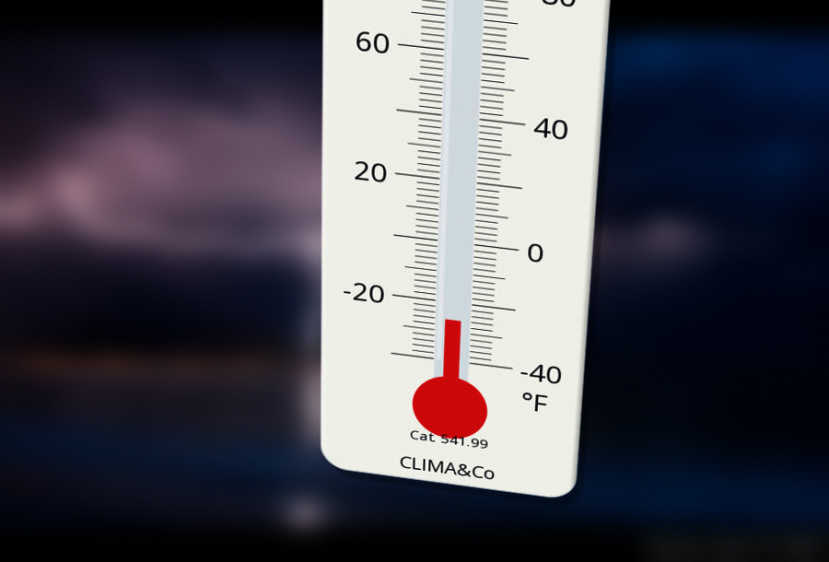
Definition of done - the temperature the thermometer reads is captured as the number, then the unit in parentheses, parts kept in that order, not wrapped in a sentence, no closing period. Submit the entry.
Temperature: -26 (°F)
